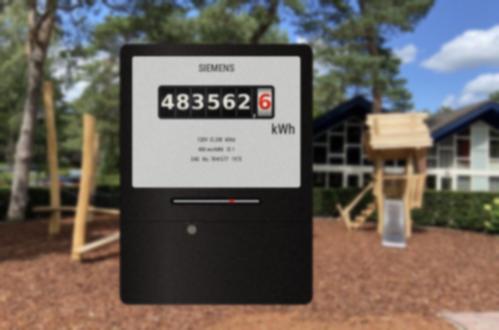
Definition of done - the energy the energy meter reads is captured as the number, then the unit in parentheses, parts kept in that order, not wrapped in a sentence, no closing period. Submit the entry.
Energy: 483562.6 (kWh)
